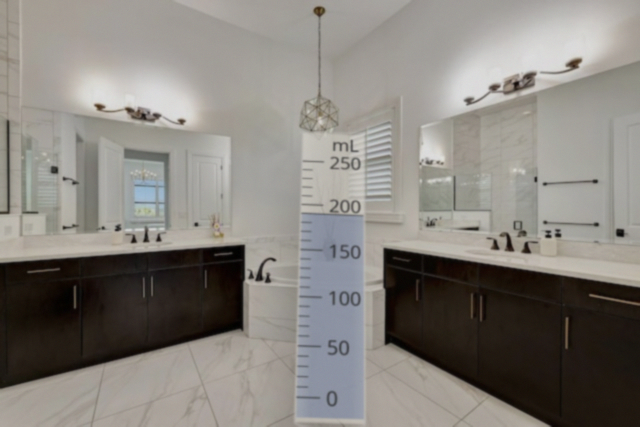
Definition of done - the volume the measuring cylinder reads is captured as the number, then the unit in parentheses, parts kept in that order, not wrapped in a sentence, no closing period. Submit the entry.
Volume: 190 (mL)
